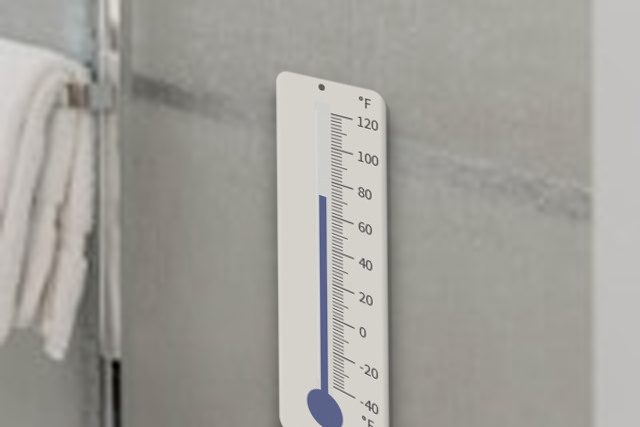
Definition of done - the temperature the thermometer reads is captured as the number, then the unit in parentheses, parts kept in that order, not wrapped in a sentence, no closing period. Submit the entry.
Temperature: 70 (°F)
